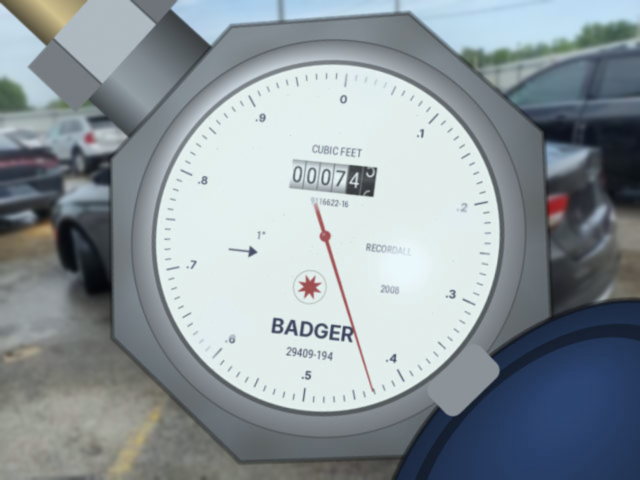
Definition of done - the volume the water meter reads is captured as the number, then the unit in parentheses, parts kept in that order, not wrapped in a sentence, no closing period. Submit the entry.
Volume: 745.43 (ft³)
